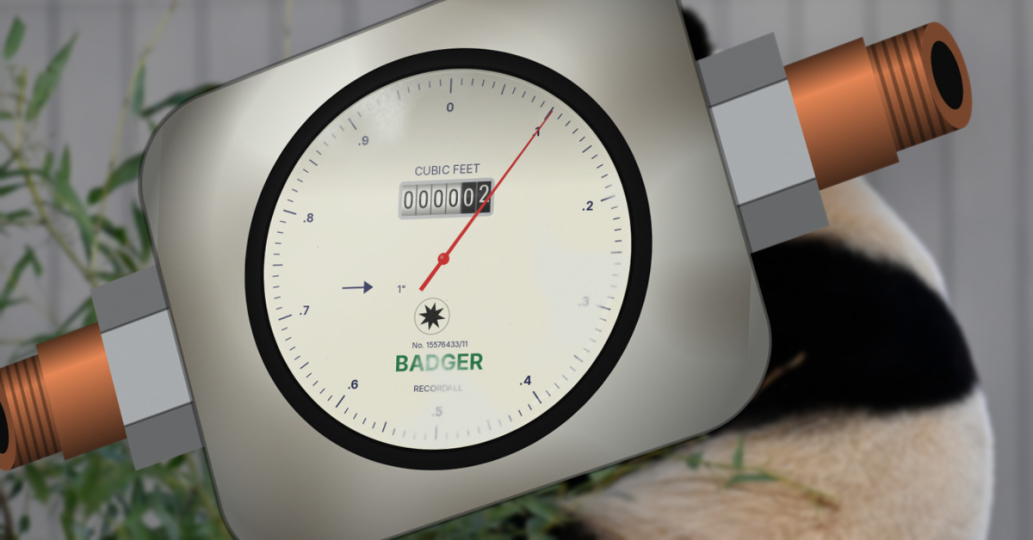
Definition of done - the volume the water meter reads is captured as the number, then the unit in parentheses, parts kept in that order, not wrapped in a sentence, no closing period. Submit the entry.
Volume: 2.10 (ft³)
